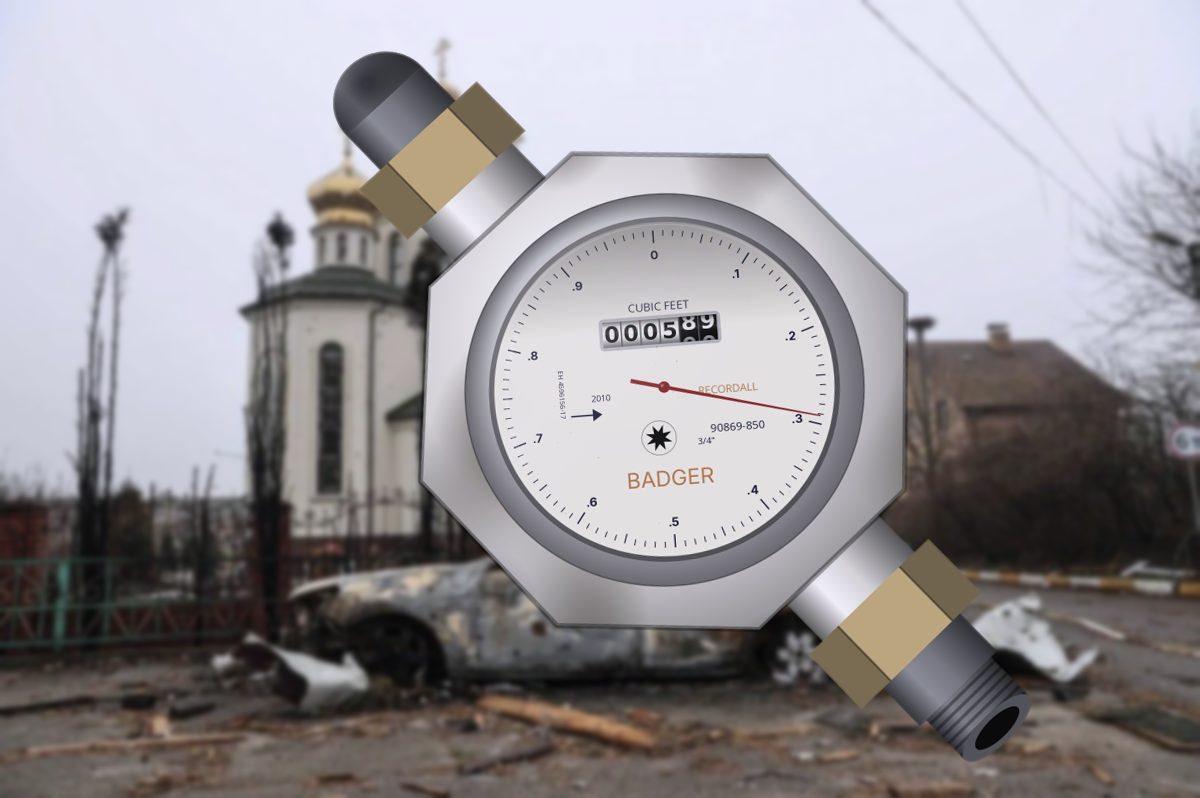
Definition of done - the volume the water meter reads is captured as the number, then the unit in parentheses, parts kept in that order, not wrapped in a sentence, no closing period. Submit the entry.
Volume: 589.29 (ft³)
